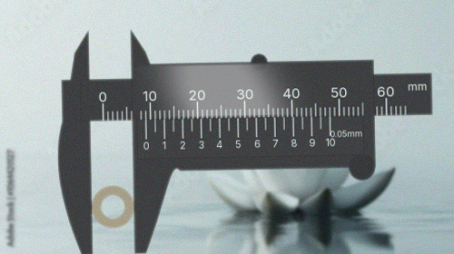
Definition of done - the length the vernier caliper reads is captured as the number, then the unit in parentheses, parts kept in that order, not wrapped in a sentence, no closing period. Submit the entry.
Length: 9.0 (mm)
